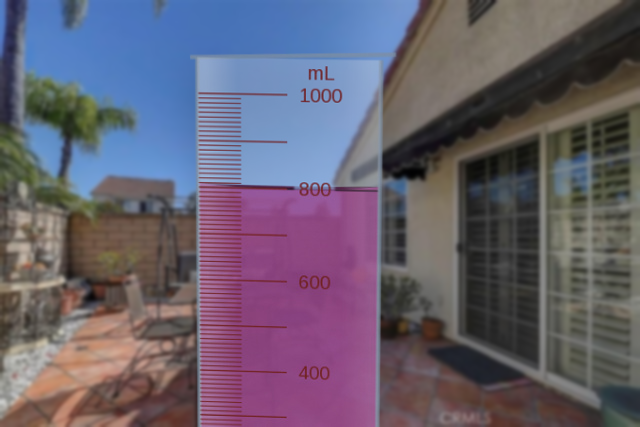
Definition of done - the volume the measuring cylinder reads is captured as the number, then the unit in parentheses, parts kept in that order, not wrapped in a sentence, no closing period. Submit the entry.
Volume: 800 (mL)
